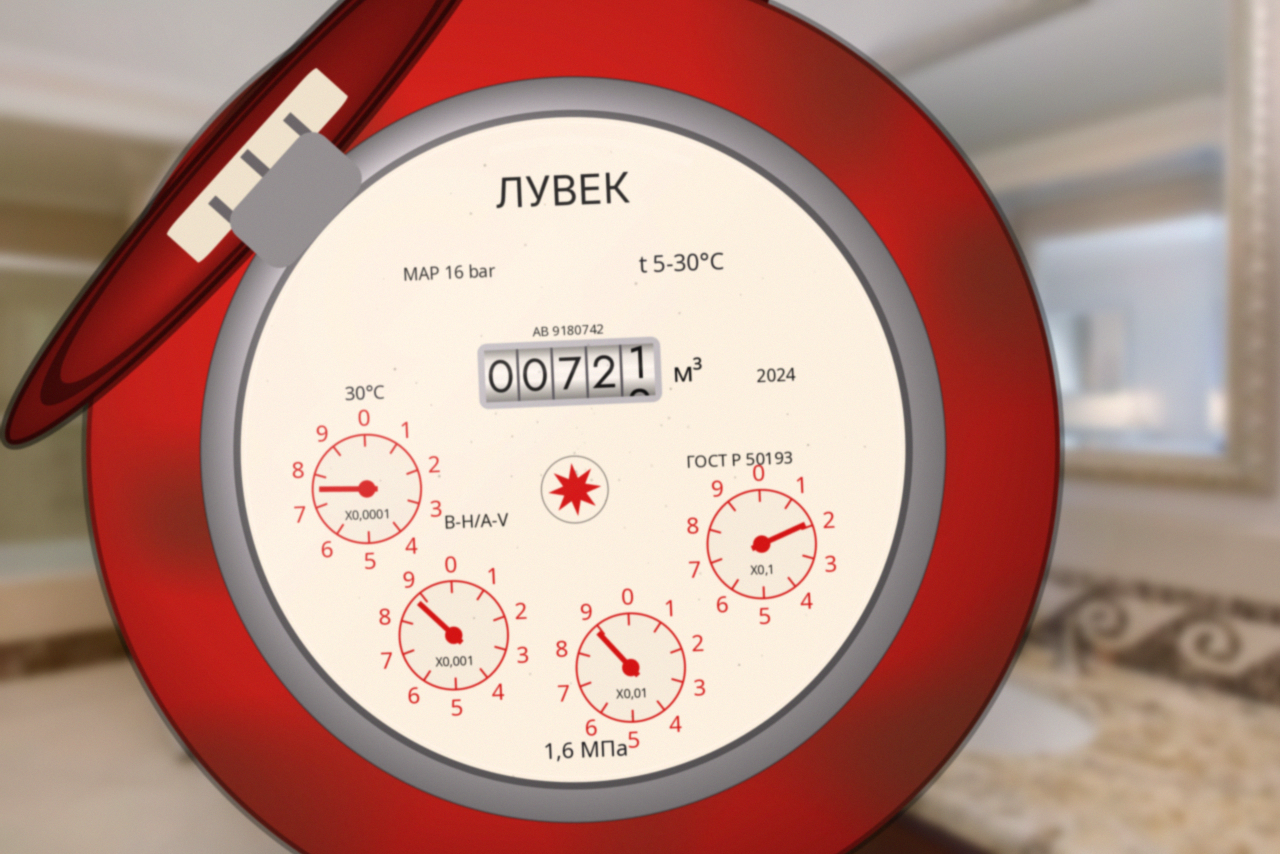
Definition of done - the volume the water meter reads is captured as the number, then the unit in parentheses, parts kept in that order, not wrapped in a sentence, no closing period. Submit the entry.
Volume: 721.1887 (m³)
